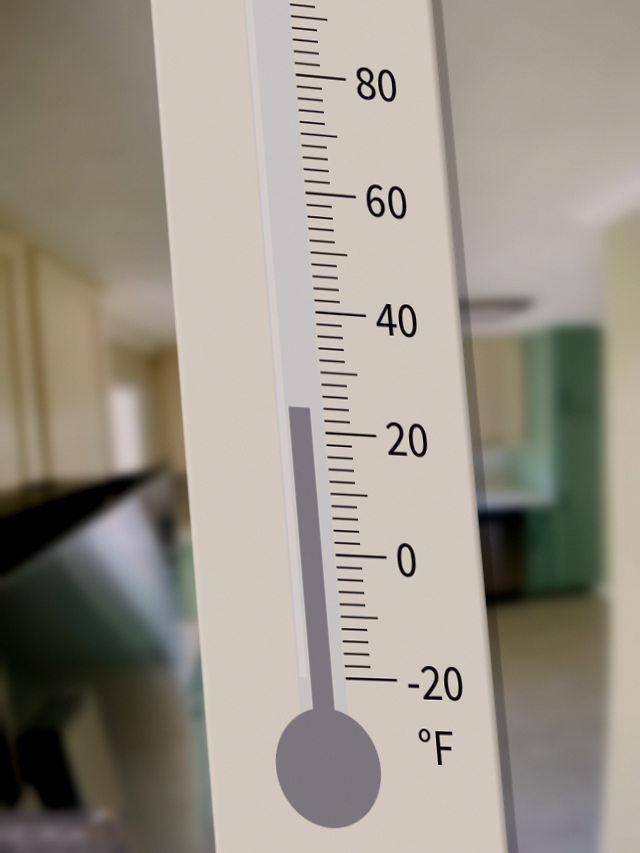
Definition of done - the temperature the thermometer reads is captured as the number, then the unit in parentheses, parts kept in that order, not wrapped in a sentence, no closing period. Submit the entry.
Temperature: 24 (°F)
